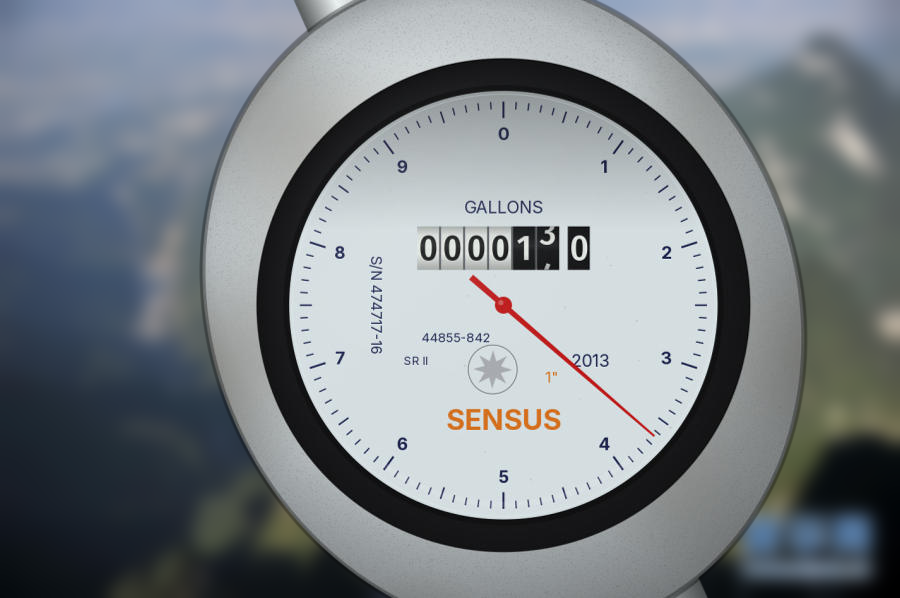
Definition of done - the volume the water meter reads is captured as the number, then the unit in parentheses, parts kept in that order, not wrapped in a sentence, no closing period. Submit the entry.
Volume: 133.6 (gal)
